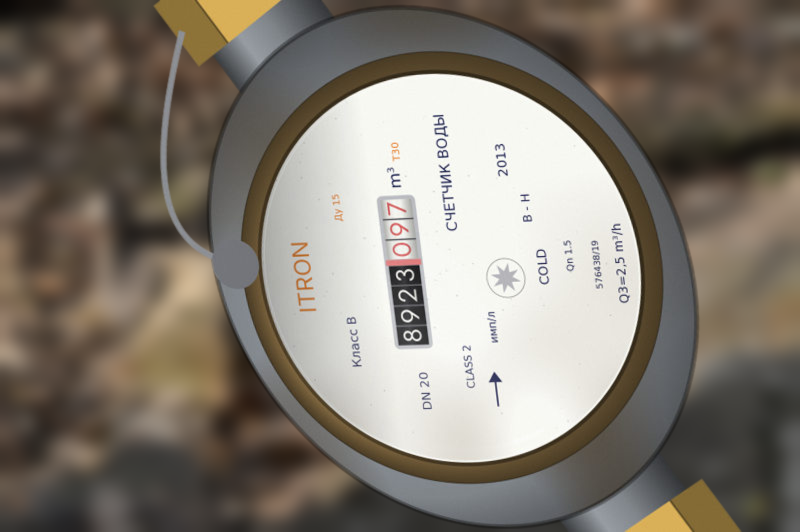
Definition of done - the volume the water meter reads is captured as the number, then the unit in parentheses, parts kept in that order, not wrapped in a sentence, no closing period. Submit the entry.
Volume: 8923.097 (m³)
